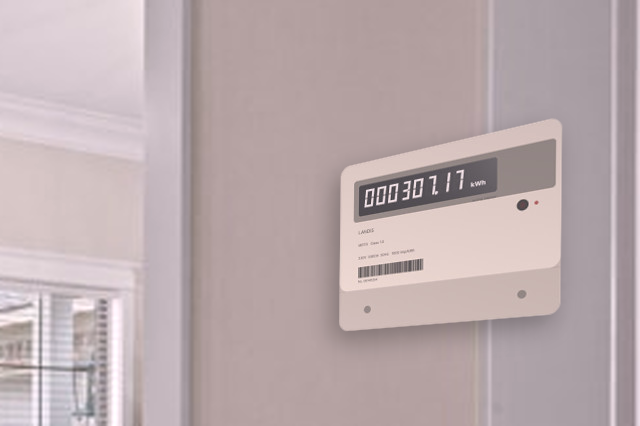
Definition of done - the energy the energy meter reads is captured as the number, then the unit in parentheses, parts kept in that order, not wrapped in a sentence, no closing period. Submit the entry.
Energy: 307.17 (kWh)
